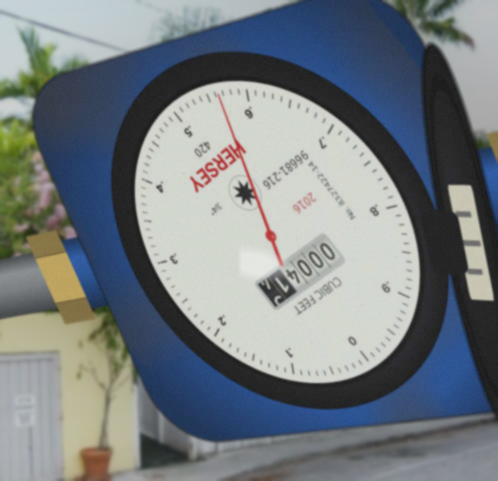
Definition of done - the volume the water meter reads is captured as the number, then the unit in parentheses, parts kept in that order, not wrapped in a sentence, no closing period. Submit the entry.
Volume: 413.56 (ft³)
